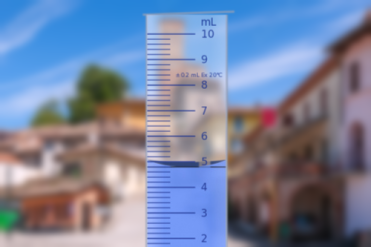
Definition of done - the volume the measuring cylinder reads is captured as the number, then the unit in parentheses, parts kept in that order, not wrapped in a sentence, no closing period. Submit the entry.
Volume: 4.8 (mL)
